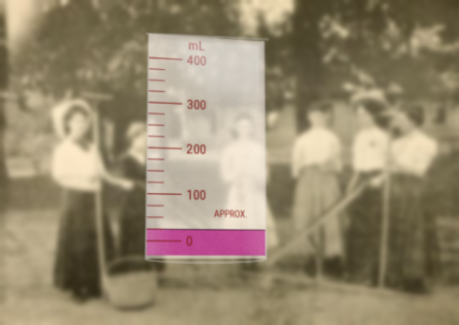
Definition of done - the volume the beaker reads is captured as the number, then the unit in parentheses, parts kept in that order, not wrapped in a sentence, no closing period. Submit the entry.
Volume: 25 (mL)
